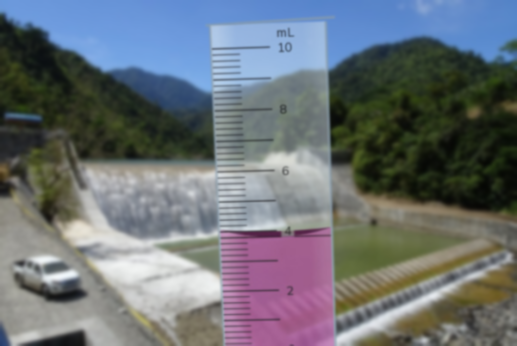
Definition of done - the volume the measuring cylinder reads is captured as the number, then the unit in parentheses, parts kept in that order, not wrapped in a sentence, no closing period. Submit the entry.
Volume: 3.8 (mL)
